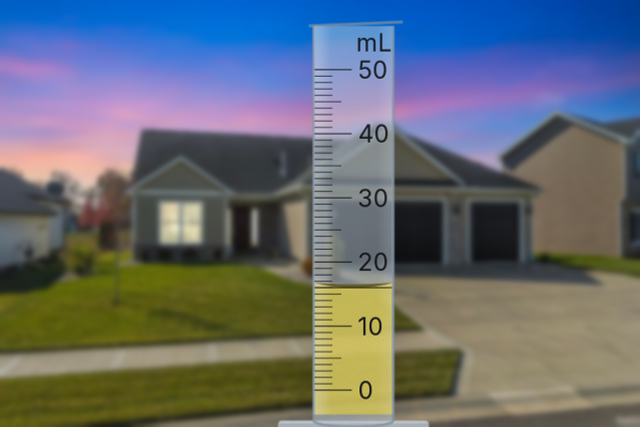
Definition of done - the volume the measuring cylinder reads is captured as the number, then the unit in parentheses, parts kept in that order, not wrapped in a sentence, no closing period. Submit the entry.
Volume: 16 (mL)
